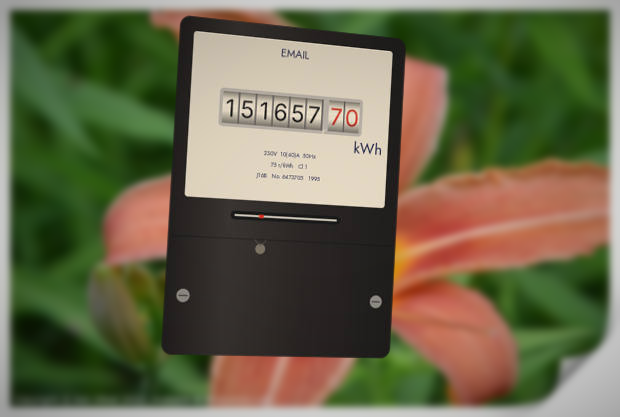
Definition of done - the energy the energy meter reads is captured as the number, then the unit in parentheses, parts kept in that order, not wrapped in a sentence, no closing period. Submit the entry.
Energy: 151657.70 (kWh)
